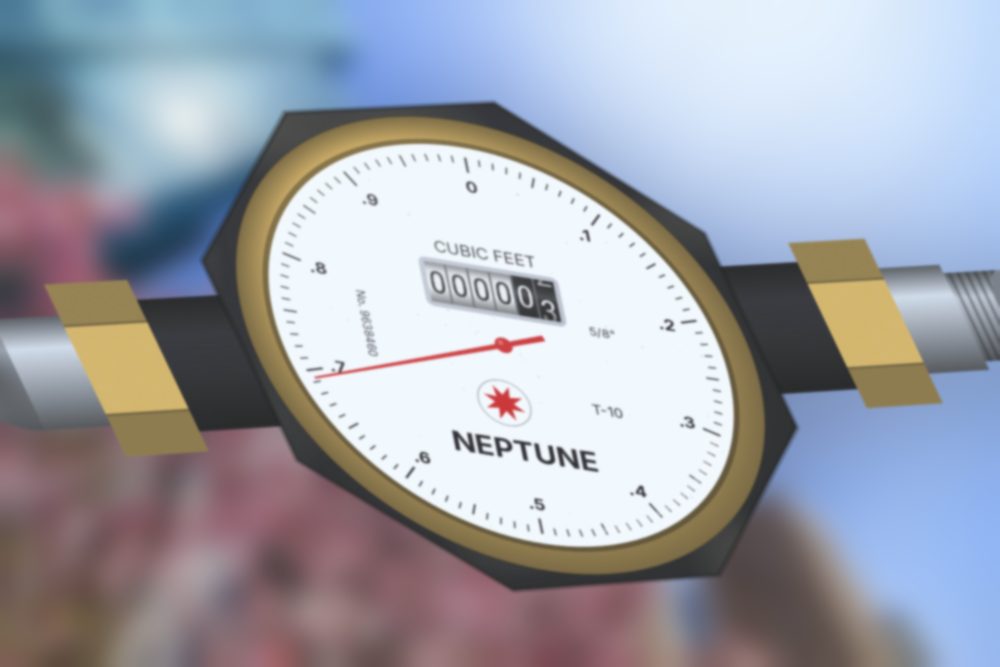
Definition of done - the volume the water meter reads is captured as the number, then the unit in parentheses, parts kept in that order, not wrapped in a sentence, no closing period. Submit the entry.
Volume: 2.69 (ft³)
